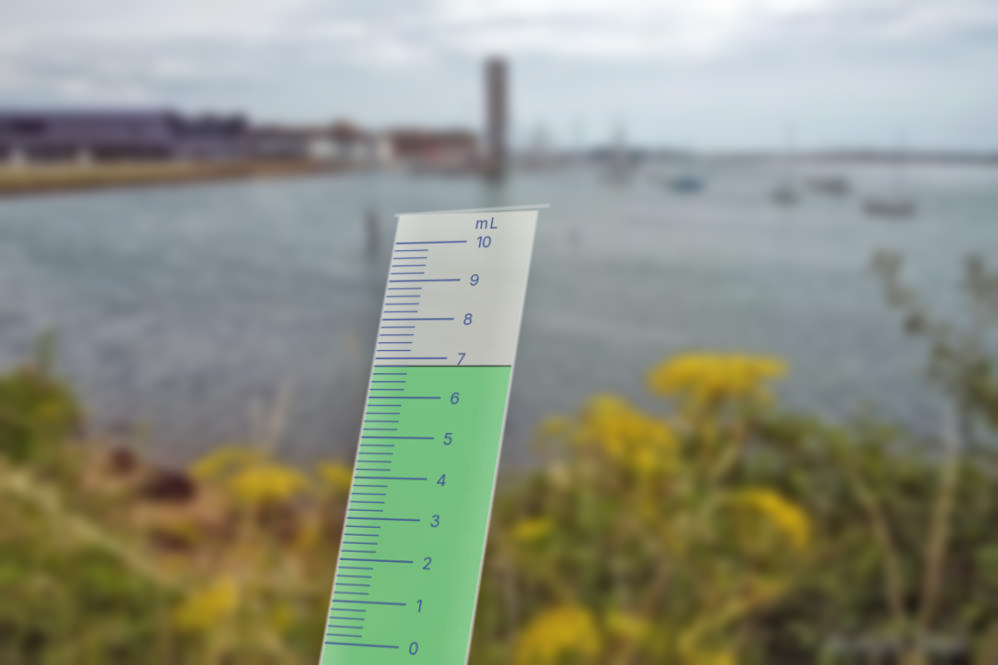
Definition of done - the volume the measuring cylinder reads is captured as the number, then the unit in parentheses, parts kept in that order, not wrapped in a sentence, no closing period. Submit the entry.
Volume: 6.8 (mL)
